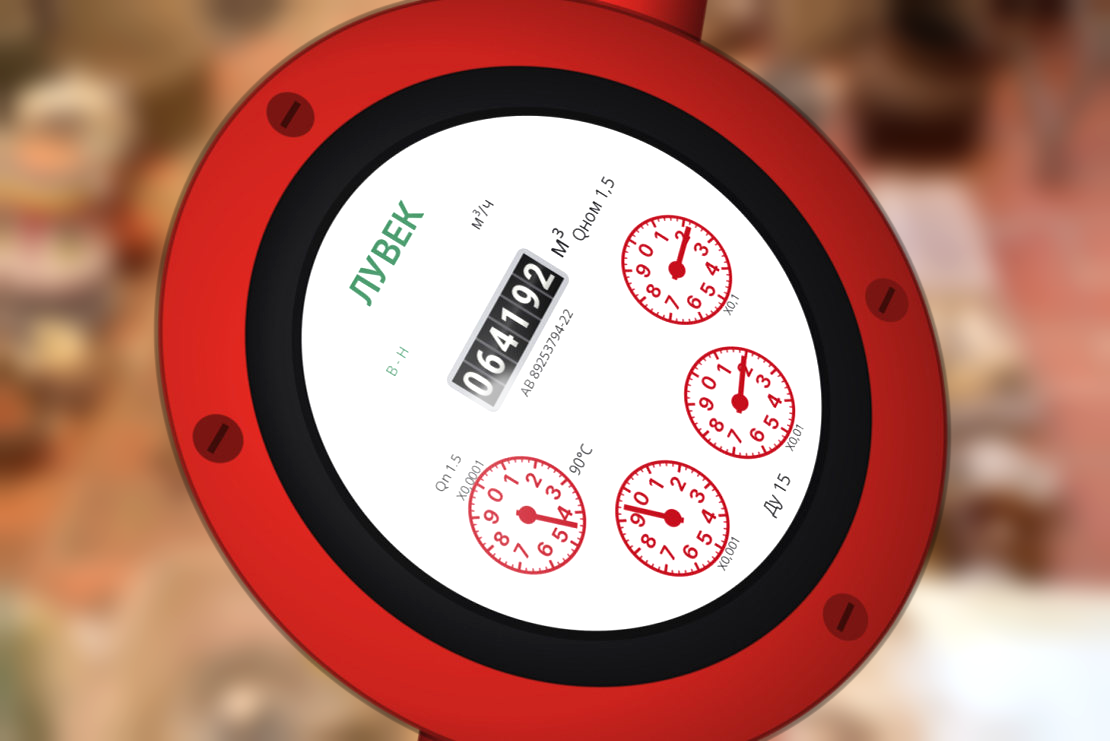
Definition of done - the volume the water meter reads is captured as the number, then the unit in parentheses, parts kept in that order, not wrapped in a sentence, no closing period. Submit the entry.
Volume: 64192.2194 (m³)
